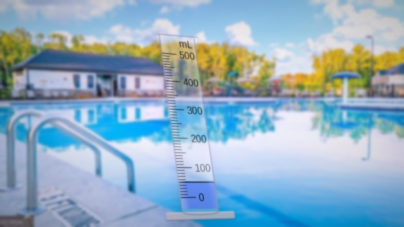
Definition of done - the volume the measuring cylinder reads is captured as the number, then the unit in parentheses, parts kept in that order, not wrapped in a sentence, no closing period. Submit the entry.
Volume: 50 (mL)
